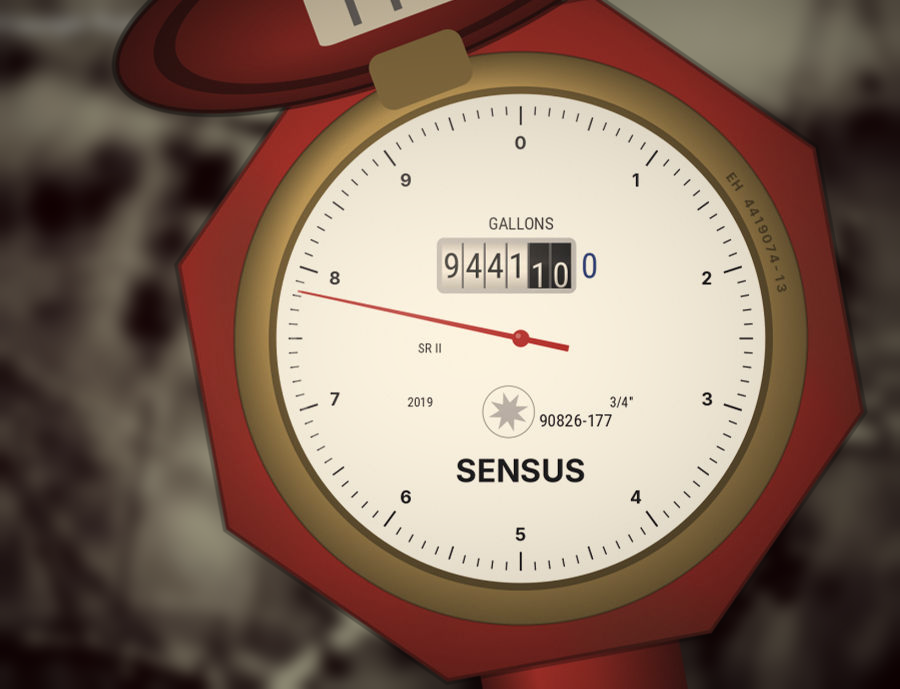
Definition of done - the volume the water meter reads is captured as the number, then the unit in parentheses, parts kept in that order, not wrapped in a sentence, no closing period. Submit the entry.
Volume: 9441097.8 (gal)
